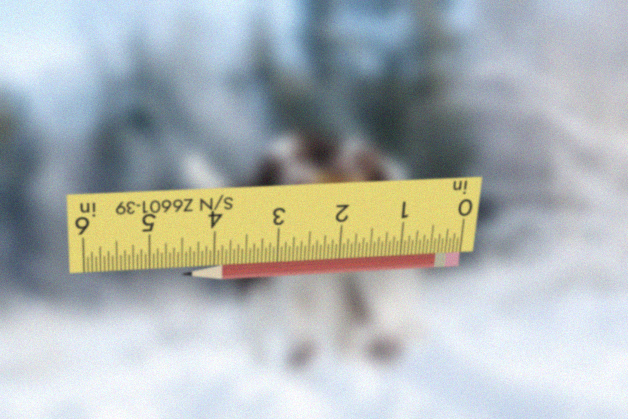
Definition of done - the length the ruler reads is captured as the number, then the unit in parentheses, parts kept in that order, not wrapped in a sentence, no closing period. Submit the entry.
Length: 4.5 (in)
